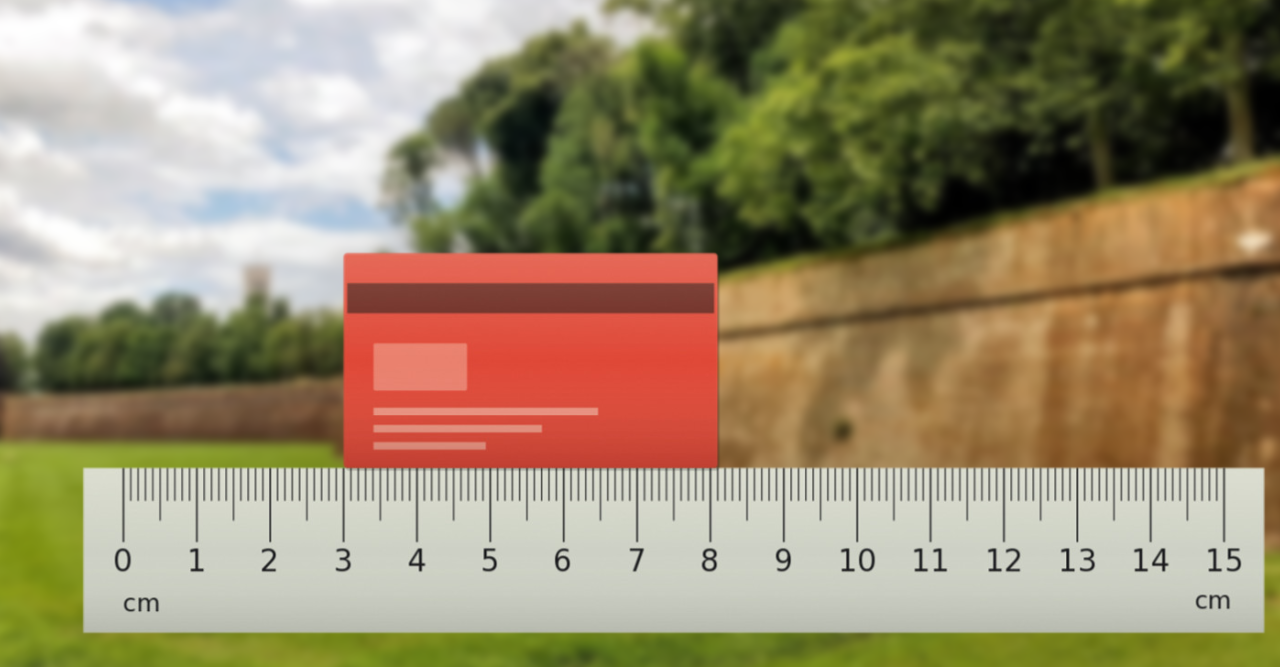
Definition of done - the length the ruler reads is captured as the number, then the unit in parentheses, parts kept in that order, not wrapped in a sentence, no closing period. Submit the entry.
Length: 5.1 (cm)
